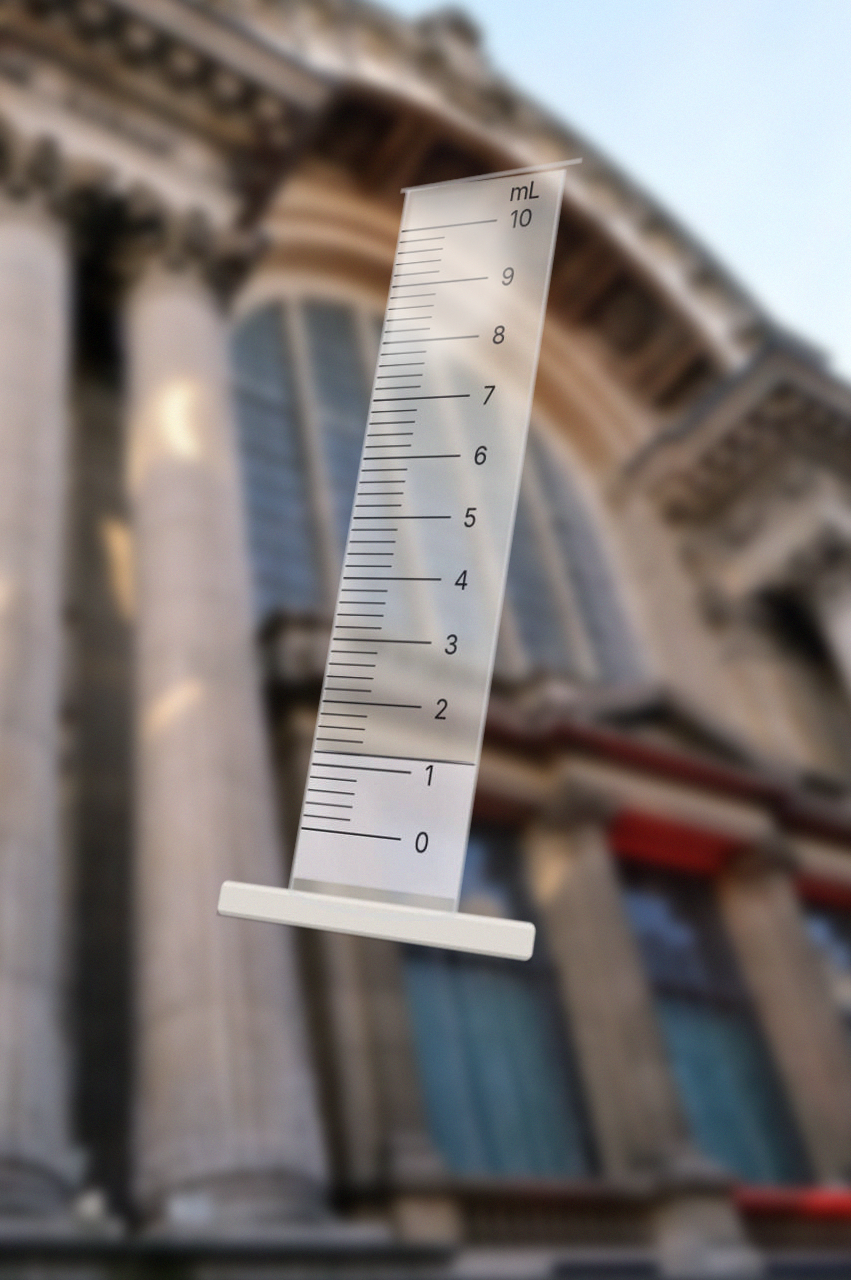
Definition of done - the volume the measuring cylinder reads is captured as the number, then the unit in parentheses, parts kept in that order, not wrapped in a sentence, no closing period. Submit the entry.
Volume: 1.2 (mL)
